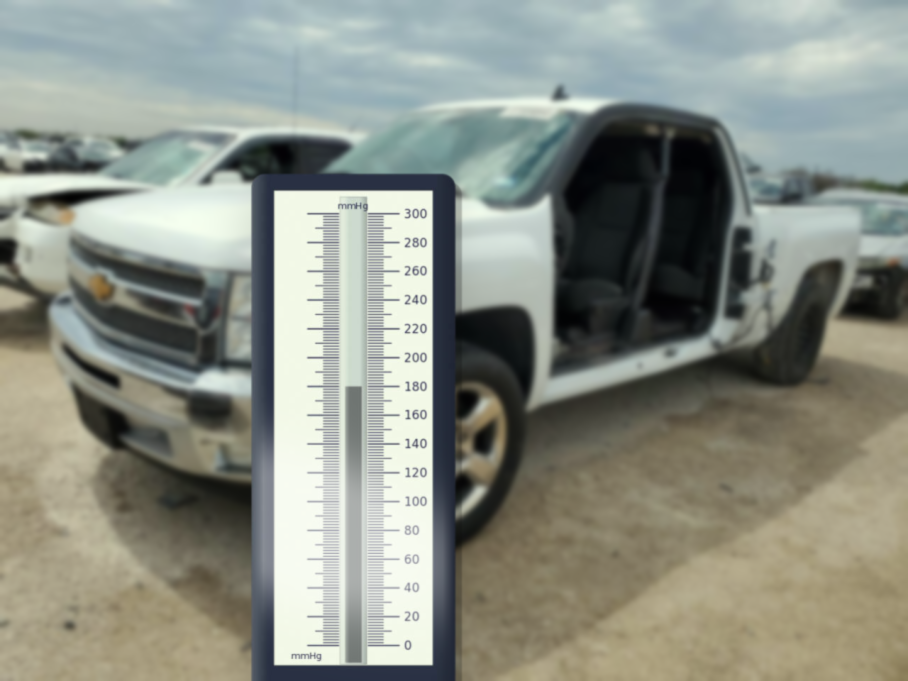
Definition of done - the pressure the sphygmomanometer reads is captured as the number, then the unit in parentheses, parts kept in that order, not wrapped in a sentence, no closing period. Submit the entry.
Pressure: 180 (mmHg)
